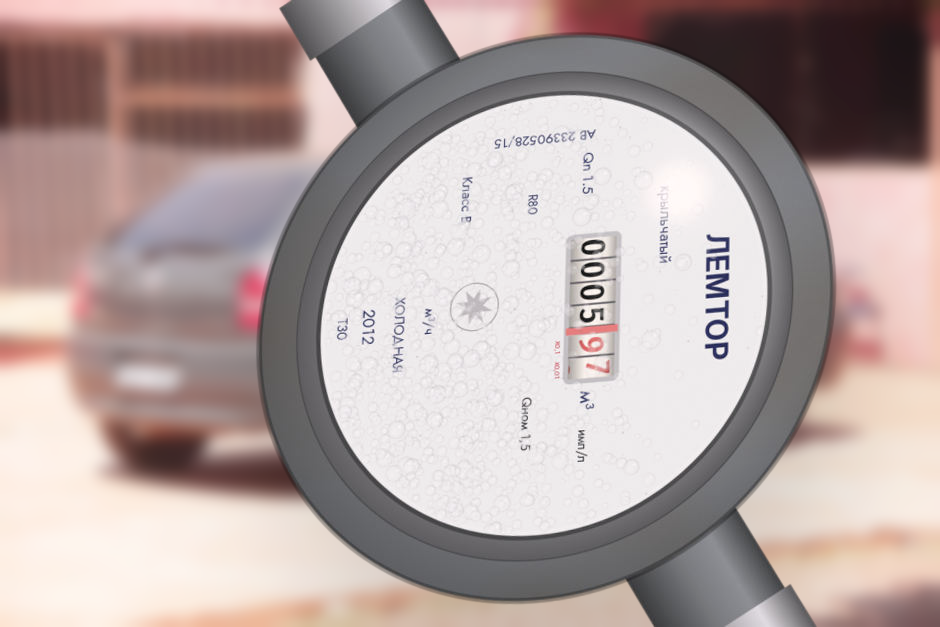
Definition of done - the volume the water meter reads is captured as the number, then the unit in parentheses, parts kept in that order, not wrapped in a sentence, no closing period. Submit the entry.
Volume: 5.97 (m³)
